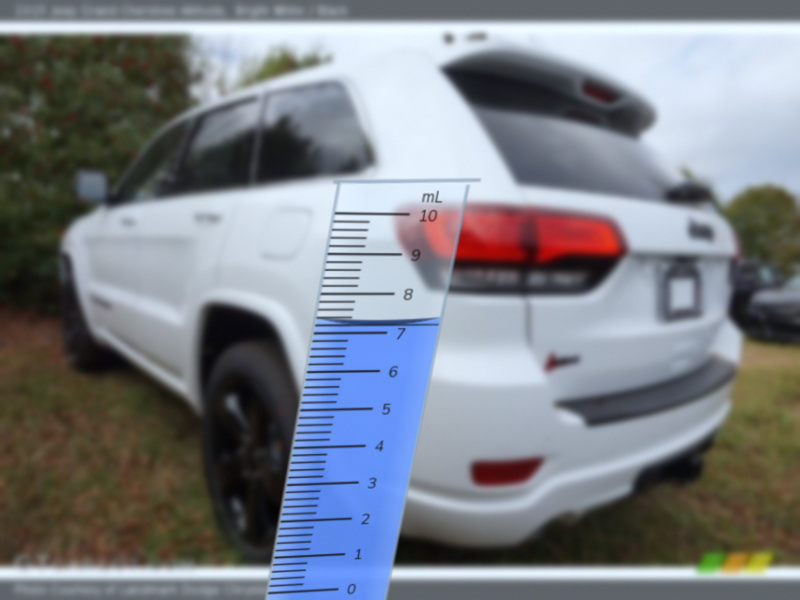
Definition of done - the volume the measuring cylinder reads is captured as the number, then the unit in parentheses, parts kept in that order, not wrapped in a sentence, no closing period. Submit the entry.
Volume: 7.2 (mL)
